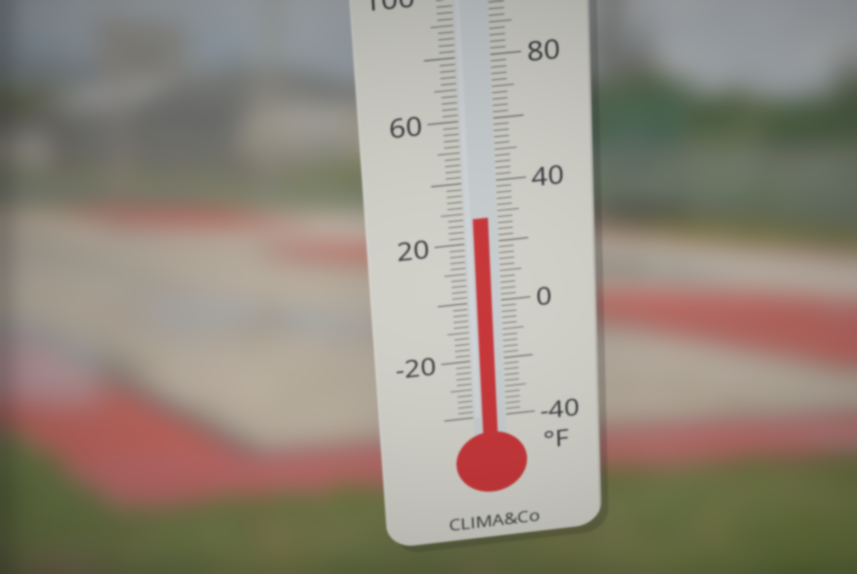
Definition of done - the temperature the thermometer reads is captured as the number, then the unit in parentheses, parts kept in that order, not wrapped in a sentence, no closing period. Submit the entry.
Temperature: 28 (°F)
